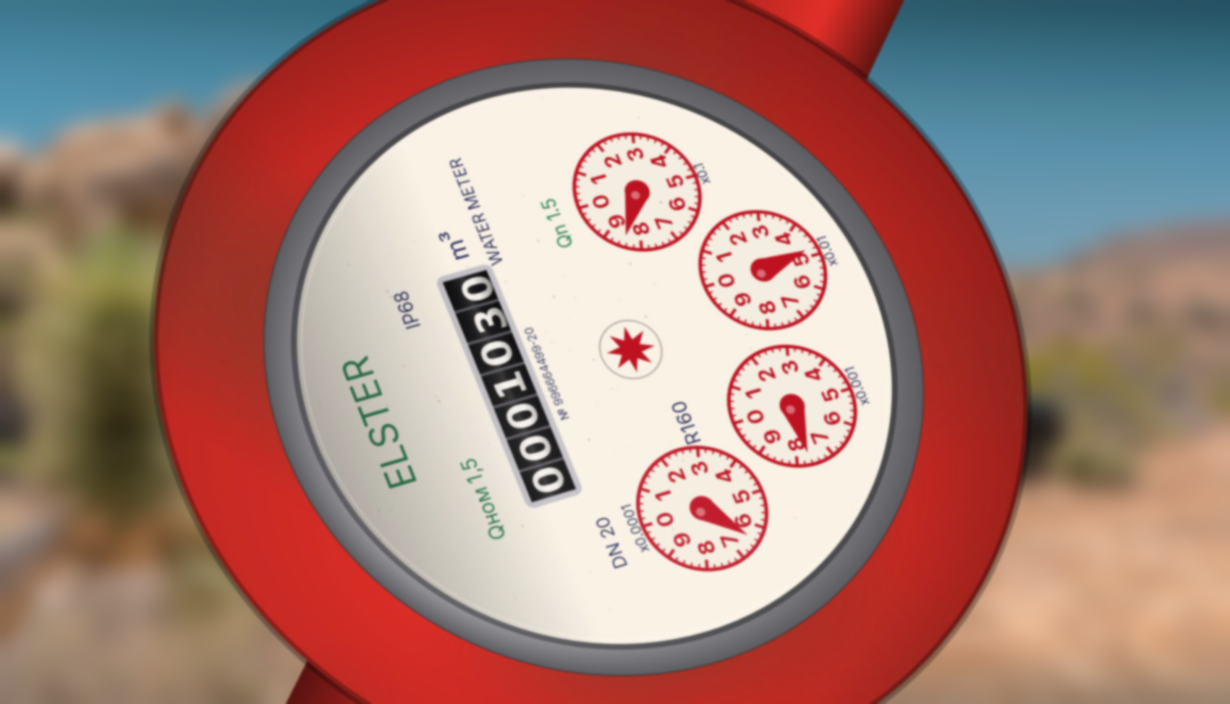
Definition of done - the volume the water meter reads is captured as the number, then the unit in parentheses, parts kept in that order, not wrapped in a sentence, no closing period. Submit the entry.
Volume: 1029.8476 (m³)
